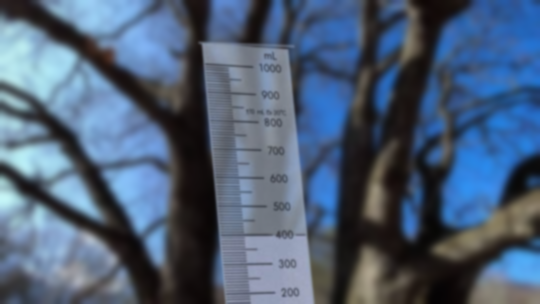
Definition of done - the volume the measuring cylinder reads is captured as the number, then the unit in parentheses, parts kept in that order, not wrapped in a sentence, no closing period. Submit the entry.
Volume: 400 (mL)
